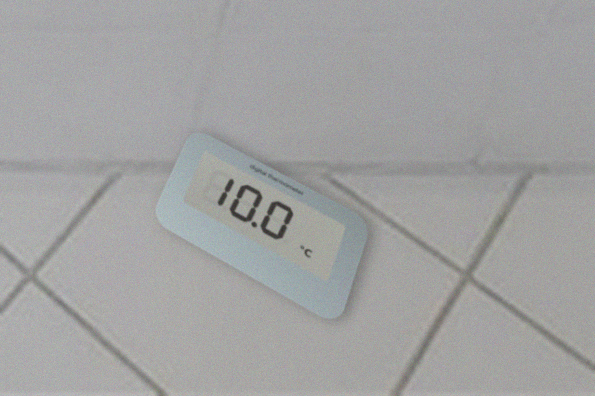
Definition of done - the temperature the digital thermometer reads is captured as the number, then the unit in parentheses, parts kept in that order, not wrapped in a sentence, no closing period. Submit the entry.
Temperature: 10.0 (°C)
